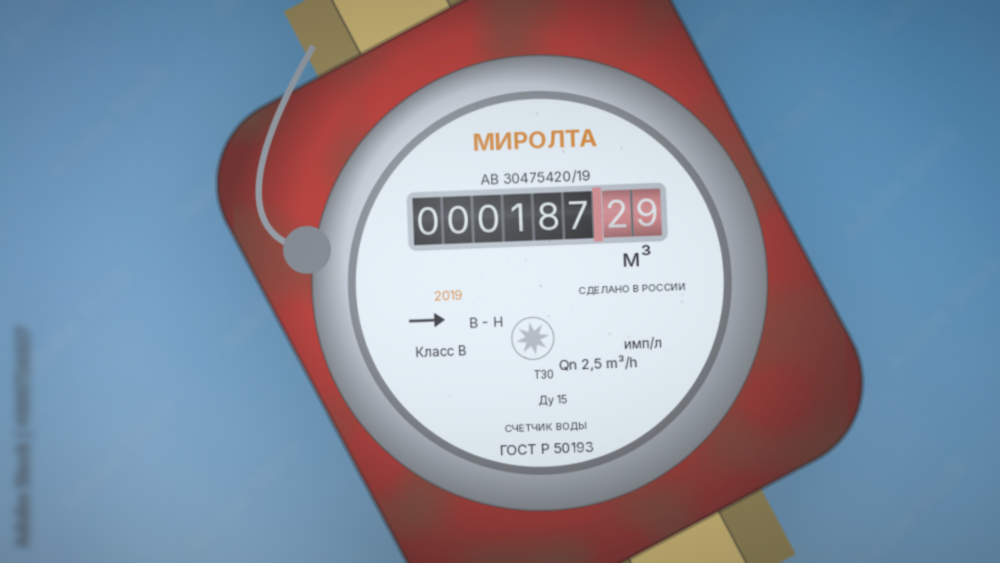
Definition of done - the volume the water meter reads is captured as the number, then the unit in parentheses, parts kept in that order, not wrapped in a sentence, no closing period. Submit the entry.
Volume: 187.29 (m³)
